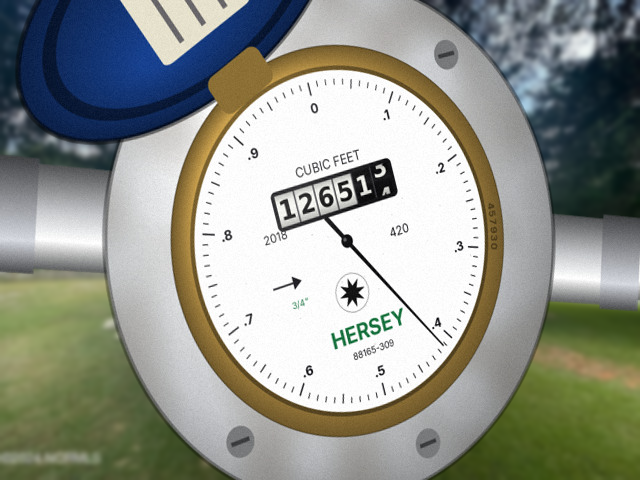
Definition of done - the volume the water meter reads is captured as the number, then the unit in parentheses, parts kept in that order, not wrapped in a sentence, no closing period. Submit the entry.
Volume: 126513.41 (ft³)
